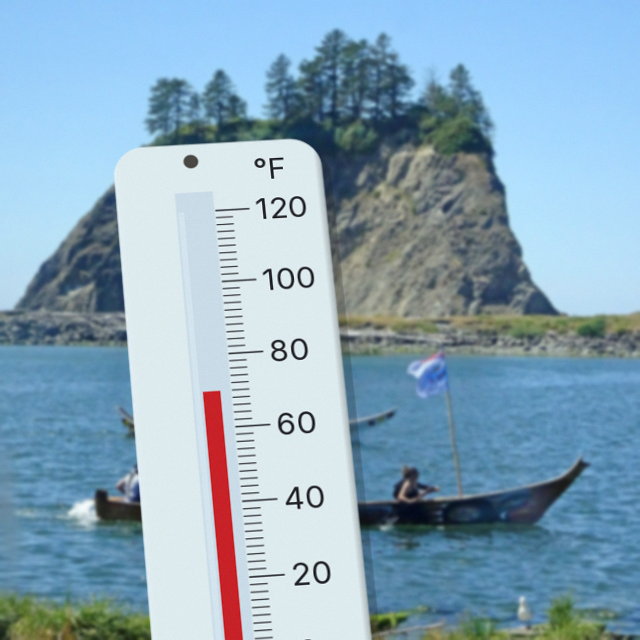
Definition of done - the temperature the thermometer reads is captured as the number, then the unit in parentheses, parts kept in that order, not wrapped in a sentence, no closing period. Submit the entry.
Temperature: 70 (°F)
